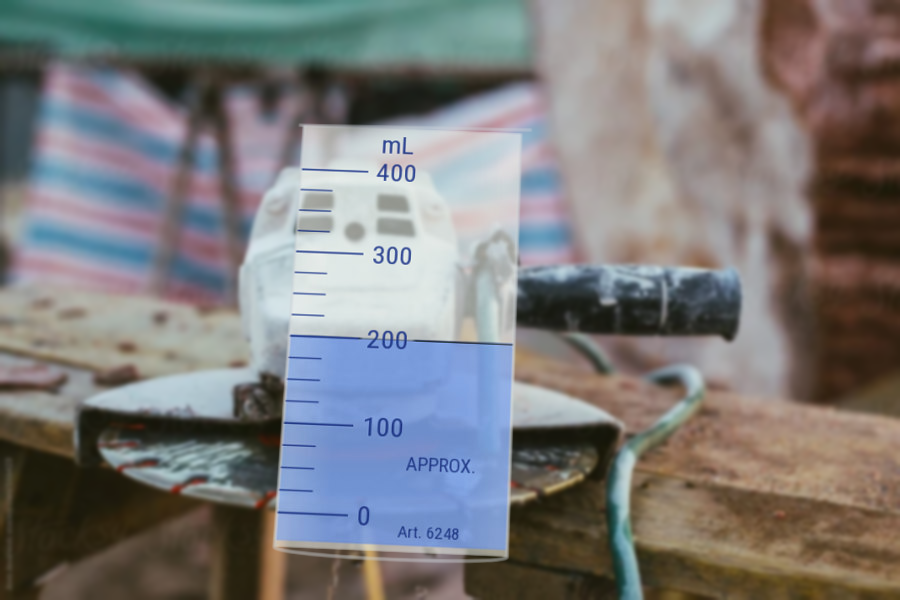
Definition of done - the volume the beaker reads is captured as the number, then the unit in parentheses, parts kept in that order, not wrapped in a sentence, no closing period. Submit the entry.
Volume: 200 (mL)
